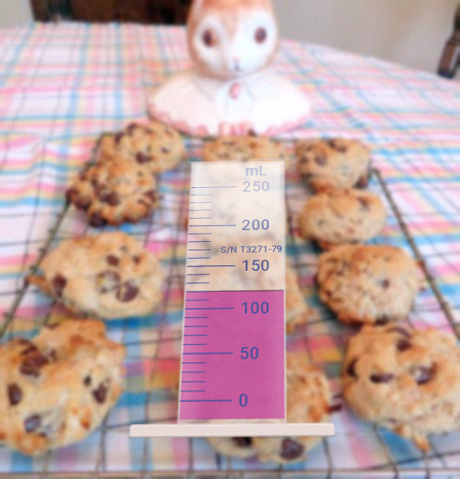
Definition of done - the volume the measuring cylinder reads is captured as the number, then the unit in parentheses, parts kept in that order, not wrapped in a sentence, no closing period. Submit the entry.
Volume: 120 (mL)
